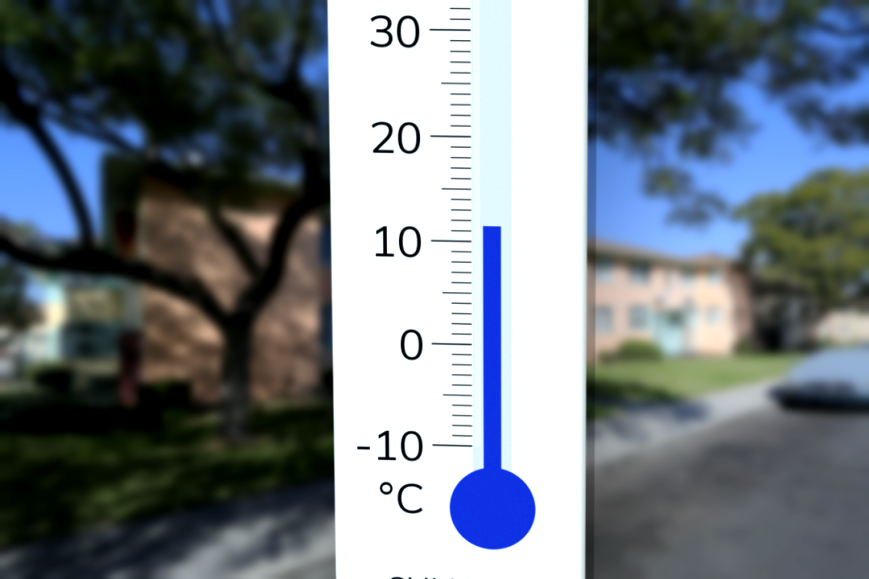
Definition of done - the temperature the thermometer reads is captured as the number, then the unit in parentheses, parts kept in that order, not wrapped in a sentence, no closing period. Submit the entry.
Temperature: 11.5 (°C)
